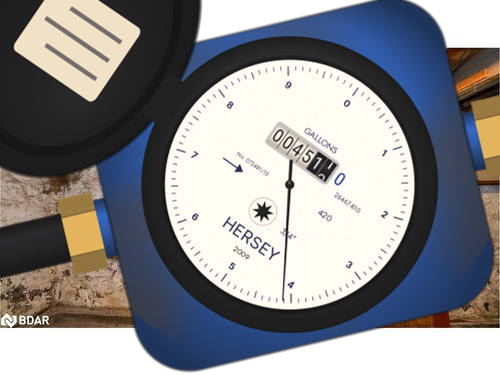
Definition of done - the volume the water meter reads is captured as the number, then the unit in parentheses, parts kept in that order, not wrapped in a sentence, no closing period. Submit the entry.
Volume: 45114.1 (gal)
